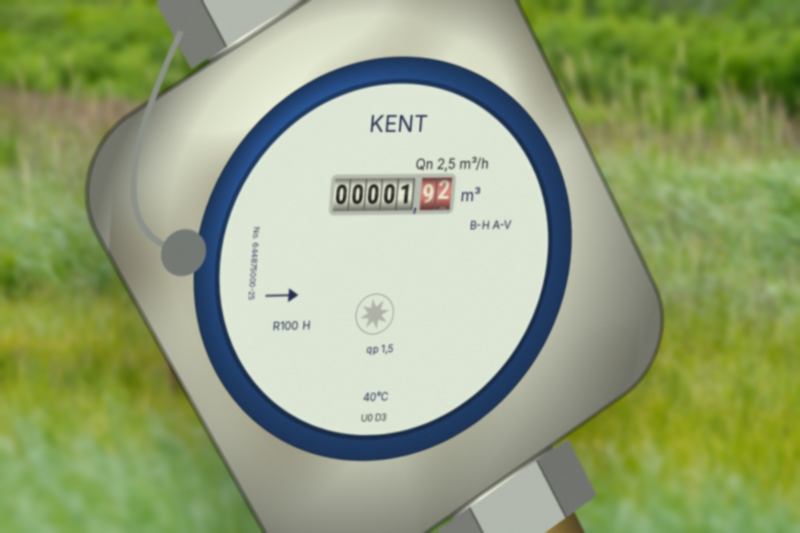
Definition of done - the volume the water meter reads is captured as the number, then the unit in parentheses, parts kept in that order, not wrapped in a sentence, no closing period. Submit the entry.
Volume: 1.92 (m³)
